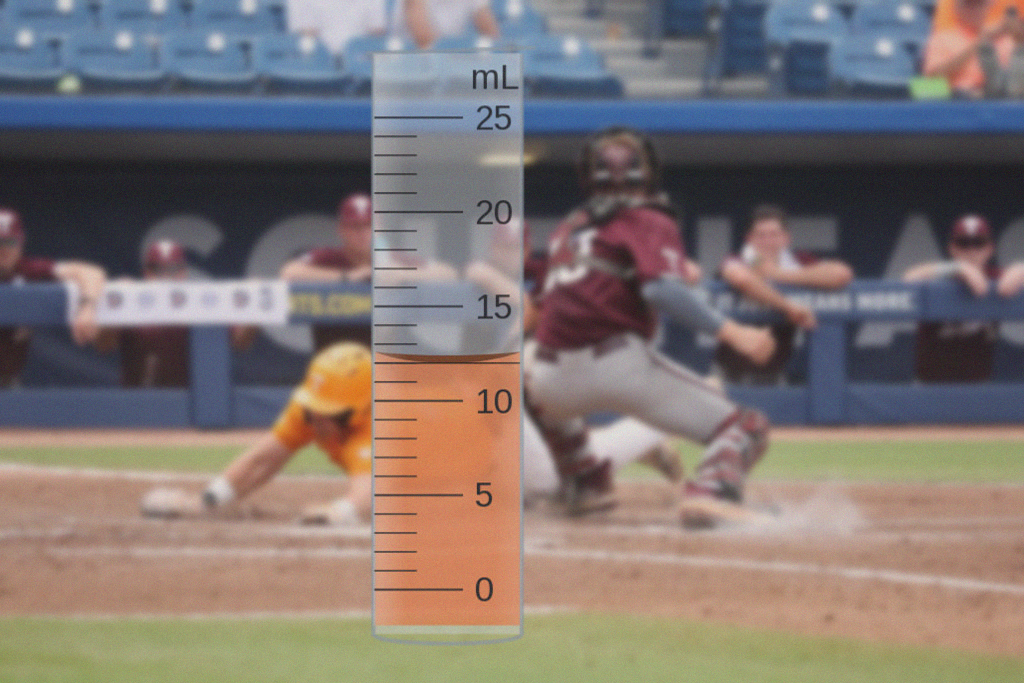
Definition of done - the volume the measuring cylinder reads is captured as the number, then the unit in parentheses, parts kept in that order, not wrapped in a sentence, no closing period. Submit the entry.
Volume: 12 (mL)
